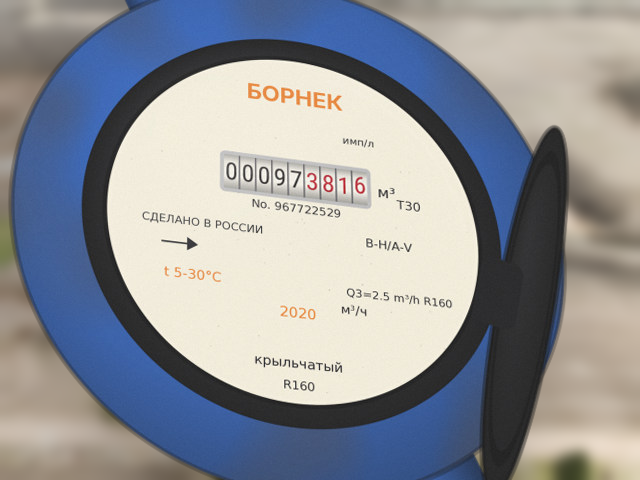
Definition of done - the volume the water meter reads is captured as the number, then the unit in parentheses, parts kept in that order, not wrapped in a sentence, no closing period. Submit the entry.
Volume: 97.3816 (m³)
